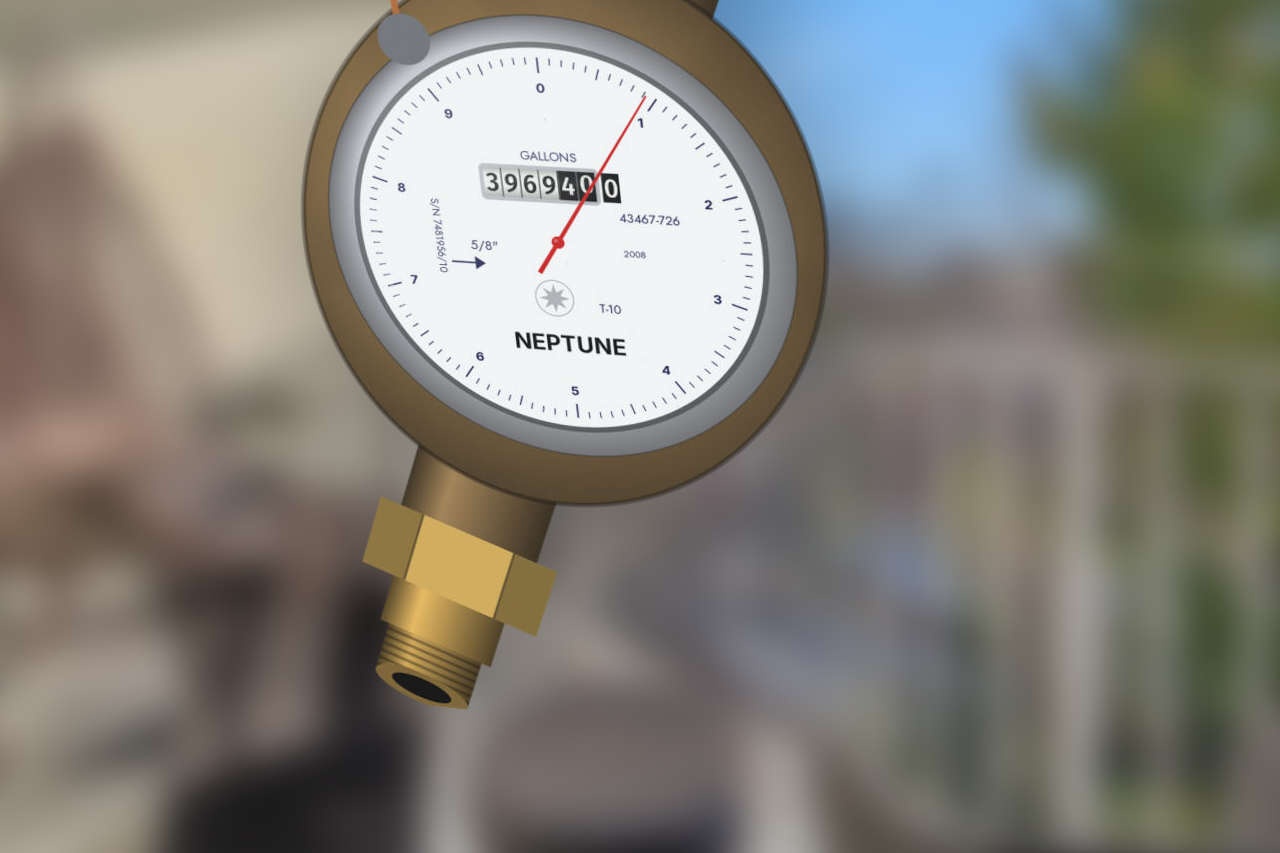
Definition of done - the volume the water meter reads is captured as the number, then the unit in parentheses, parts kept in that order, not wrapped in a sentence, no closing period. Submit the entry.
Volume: 3969400.9 (gal)
